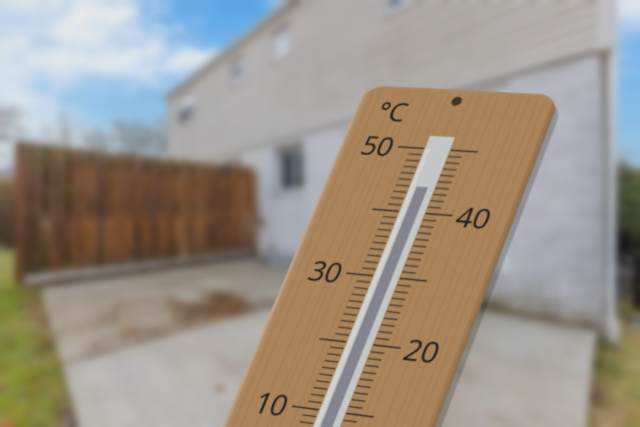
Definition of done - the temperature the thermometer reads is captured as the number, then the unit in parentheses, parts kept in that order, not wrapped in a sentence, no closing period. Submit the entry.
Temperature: 44 (°C)
